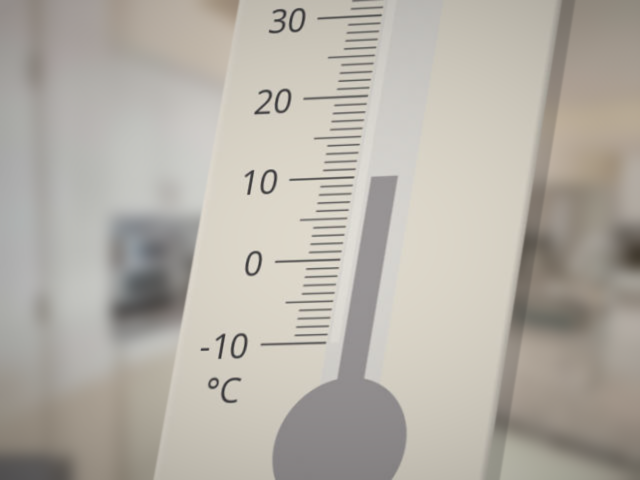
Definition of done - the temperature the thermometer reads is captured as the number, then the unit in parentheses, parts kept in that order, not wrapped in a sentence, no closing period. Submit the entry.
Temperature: 10 (°C)
